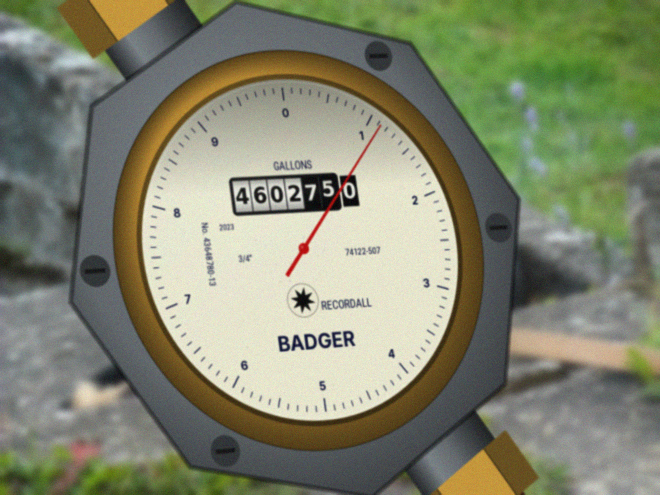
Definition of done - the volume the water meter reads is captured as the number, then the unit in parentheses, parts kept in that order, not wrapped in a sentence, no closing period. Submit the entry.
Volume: 4602751.1 (gal)
